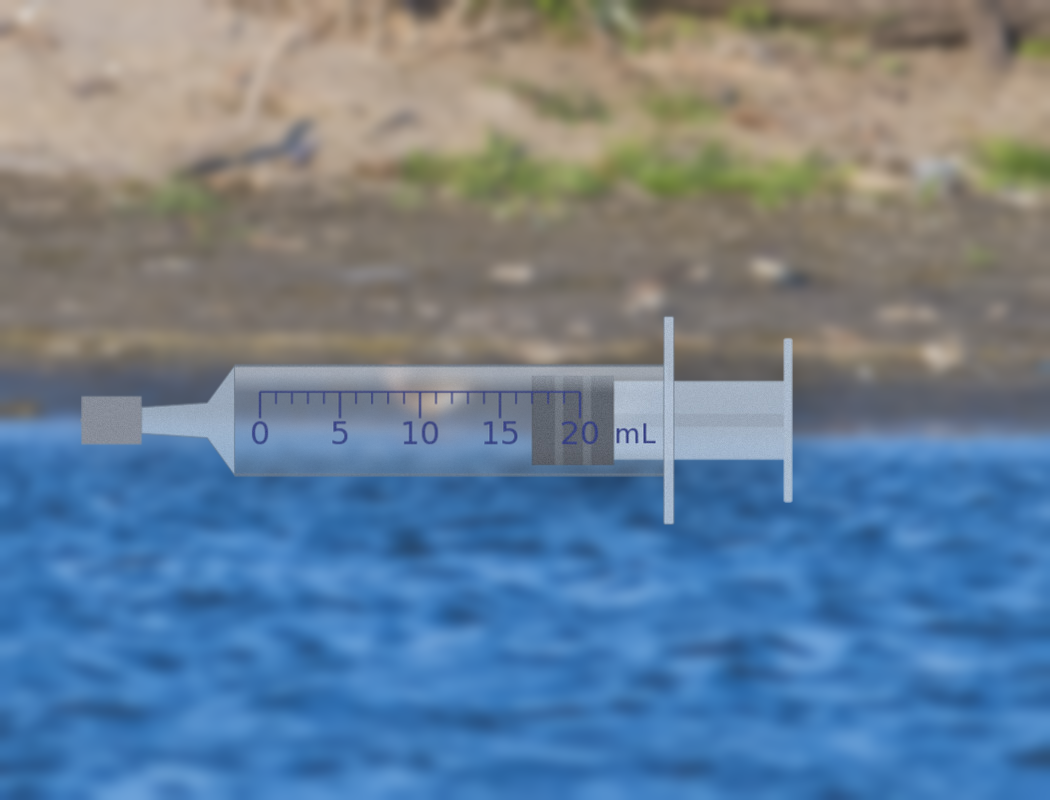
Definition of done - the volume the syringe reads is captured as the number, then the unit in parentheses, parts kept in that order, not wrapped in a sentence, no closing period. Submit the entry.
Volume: 17 (mL)
